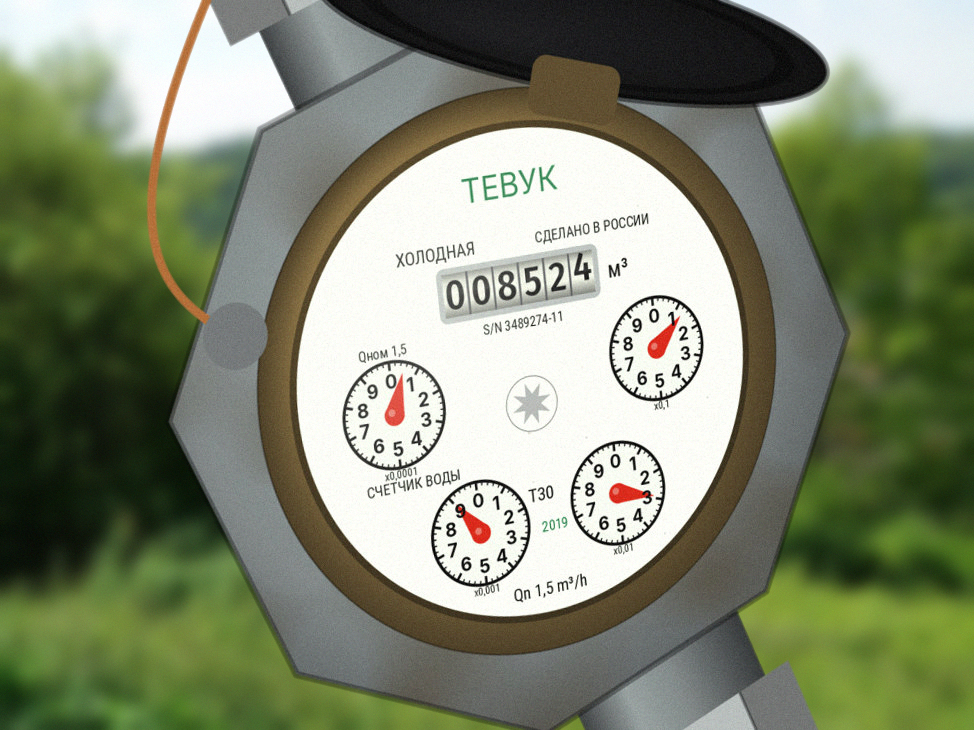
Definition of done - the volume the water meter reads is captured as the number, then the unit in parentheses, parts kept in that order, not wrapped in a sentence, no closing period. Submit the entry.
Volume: 8524.1290 (m³)
